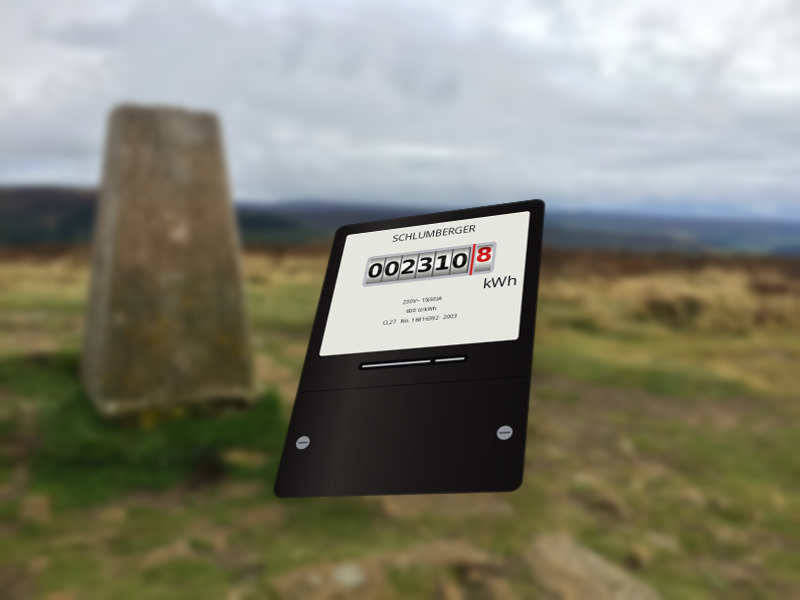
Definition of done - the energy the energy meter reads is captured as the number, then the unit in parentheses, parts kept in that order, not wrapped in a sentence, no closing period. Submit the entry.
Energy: 2310.8 (kWh)
